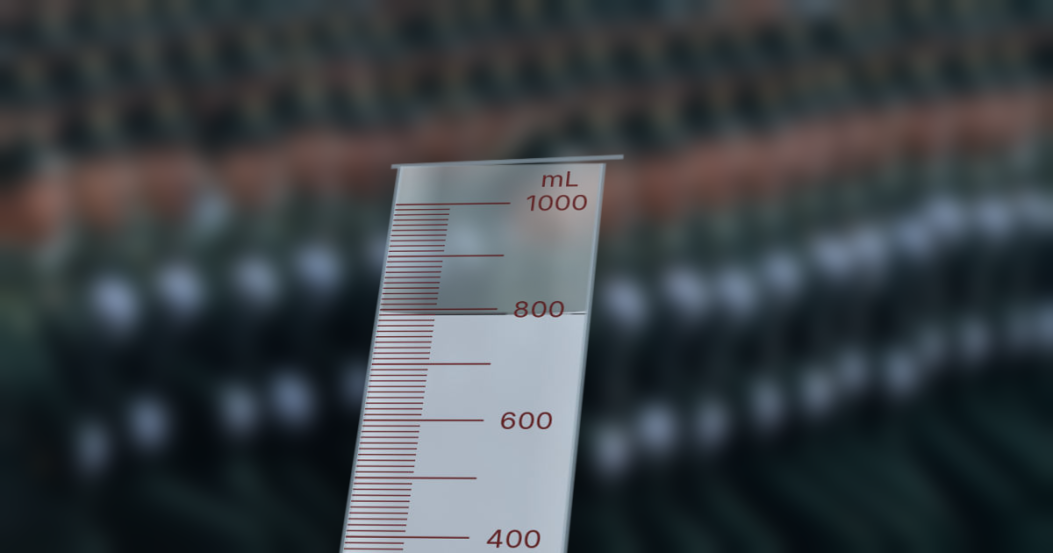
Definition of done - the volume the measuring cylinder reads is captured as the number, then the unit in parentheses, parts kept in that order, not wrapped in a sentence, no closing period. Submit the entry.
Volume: 790 (mL)
